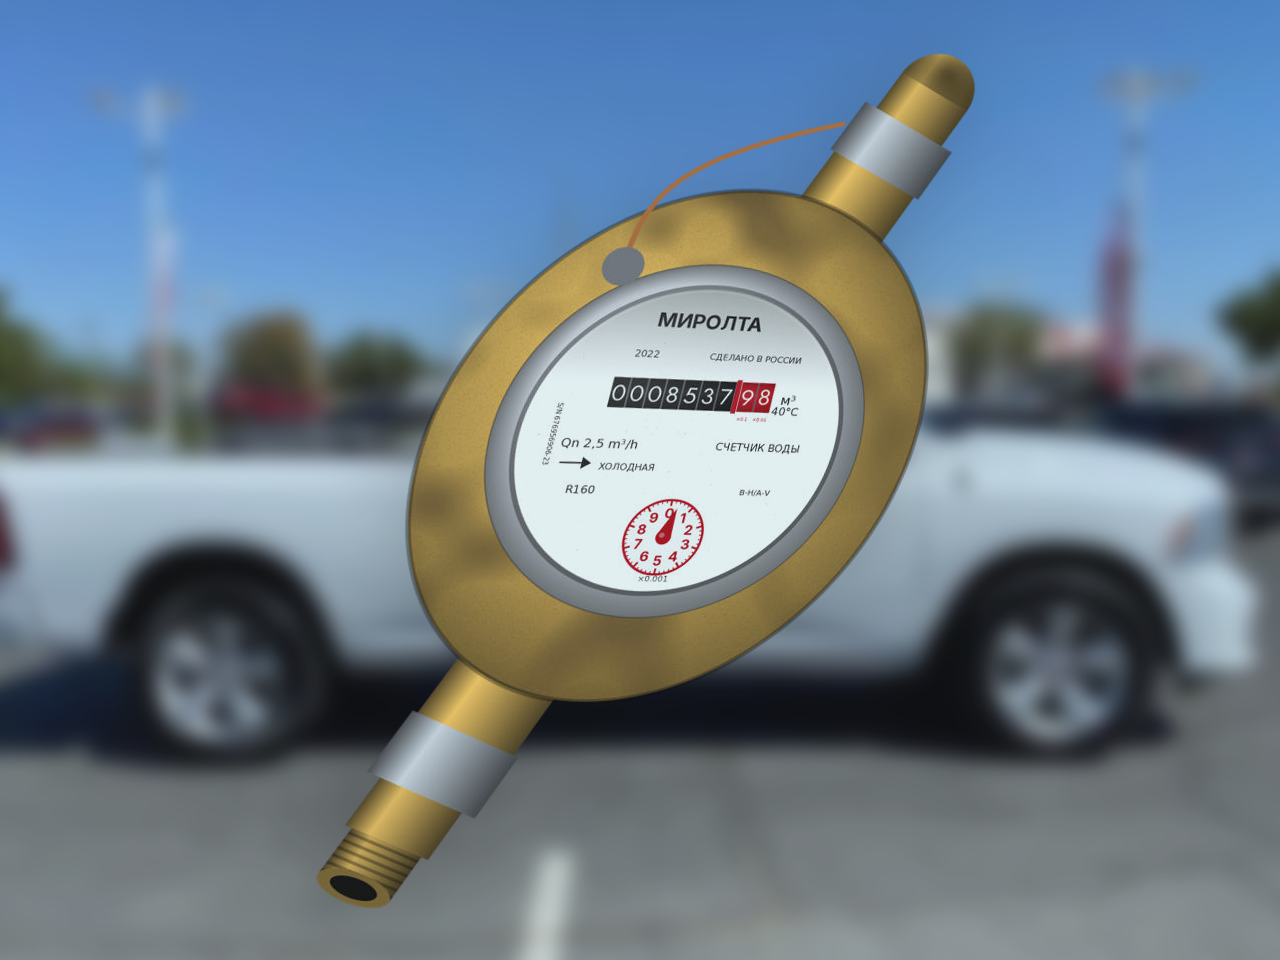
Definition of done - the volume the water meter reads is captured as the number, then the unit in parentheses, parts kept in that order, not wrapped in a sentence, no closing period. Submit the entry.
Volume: 8537.980 (m³)
